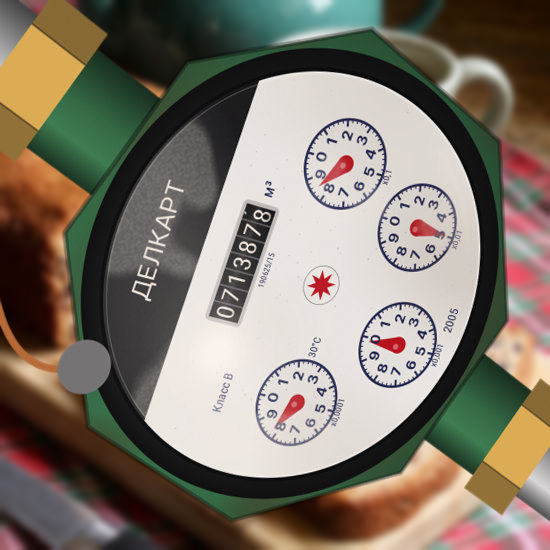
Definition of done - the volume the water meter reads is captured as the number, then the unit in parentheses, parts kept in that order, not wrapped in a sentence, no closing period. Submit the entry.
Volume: 713877.8498 (m³)
